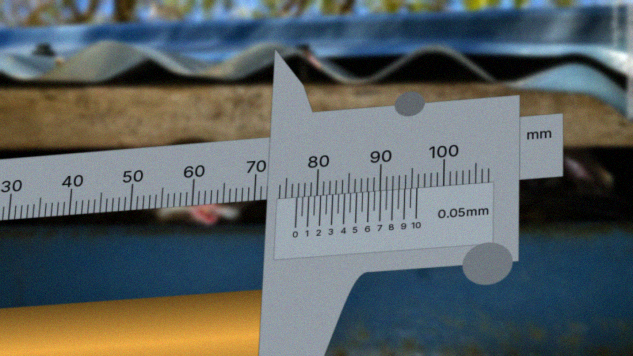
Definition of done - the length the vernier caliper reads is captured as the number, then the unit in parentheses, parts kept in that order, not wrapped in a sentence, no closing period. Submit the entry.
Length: 76.8 (mm)
